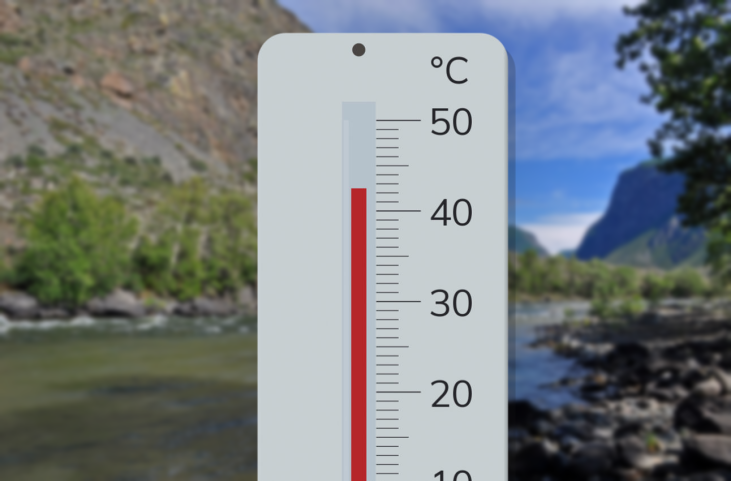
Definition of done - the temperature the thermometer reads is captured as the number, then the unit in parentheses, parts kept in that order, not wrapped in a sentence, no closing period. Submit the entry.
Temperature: 42.5 (°C)
